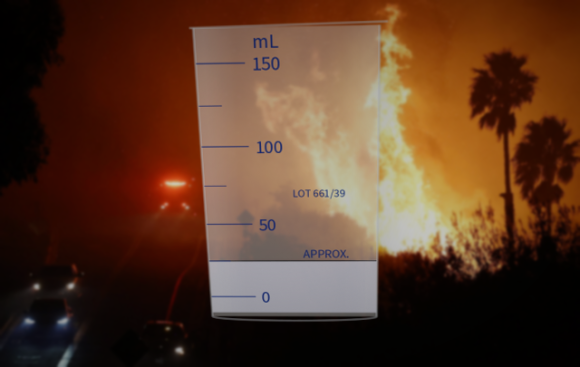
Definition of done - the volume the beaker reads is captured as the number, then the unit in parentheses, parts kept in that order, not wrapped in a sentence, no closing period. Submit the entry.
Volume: 25 (mL)
